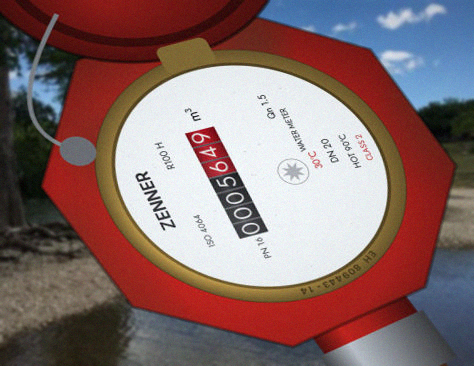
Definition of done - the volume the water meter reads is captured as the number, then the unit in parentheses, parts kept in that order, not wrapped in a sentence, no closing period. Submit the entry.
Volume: 5.649 (m³)
